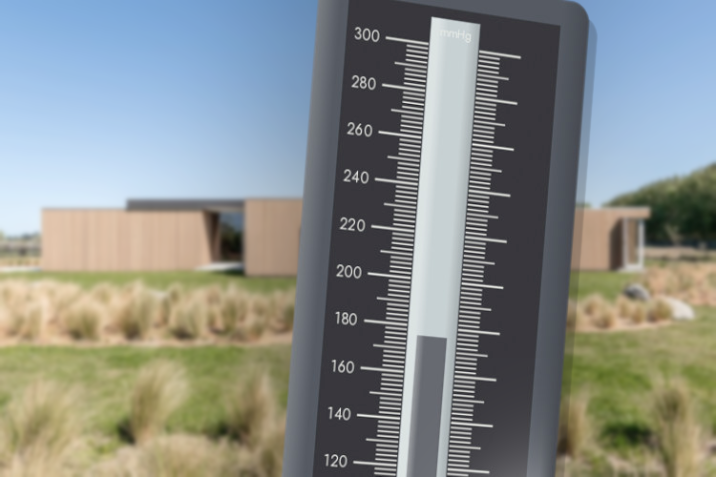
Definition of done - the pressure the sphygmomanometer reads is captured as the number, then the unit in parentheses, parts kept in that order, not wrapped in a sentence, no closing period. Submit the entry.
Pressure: 176 (mmHg)
